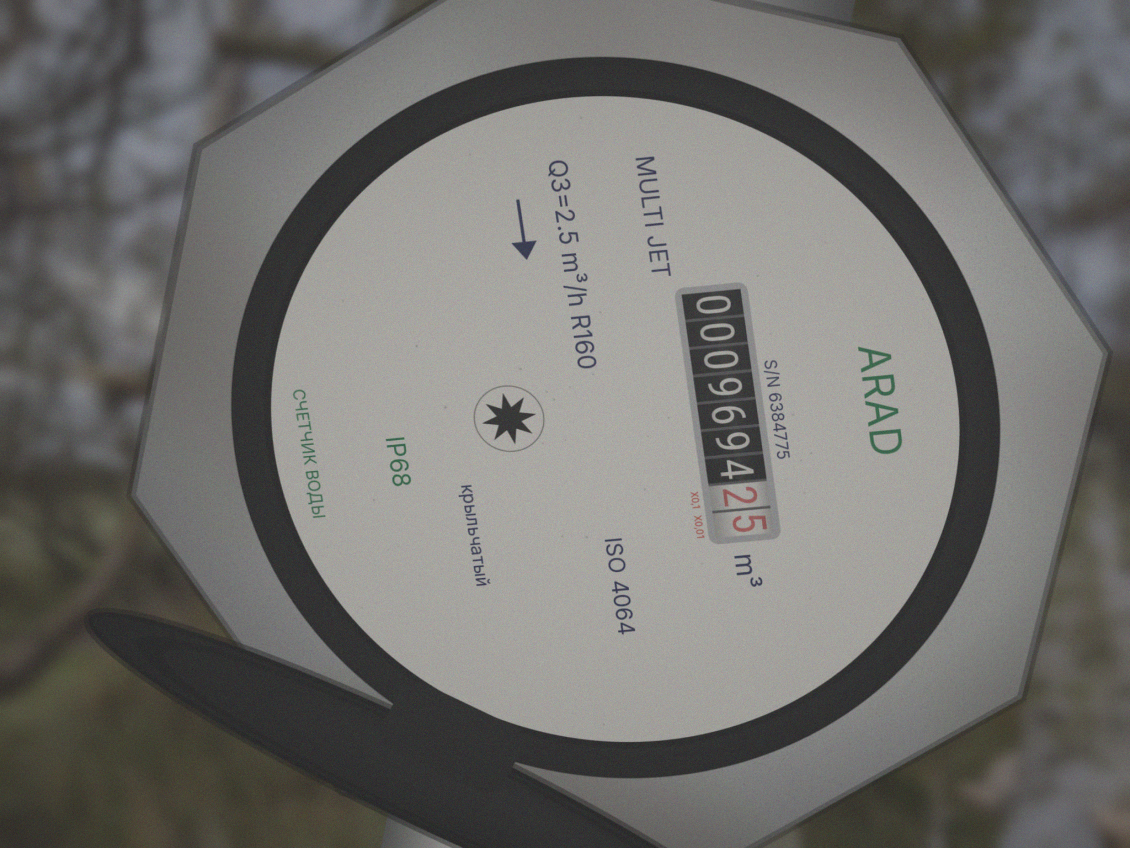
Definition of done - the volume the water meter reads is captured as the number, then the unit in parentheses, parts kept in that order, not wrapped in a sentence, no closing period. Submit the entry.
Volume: 9694.25 (m³)
